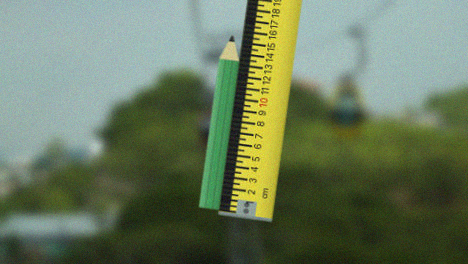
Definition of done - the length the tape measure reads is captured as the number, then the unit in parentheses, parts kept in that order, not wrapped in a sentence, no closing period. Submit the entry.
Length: 15.5 (cm)
